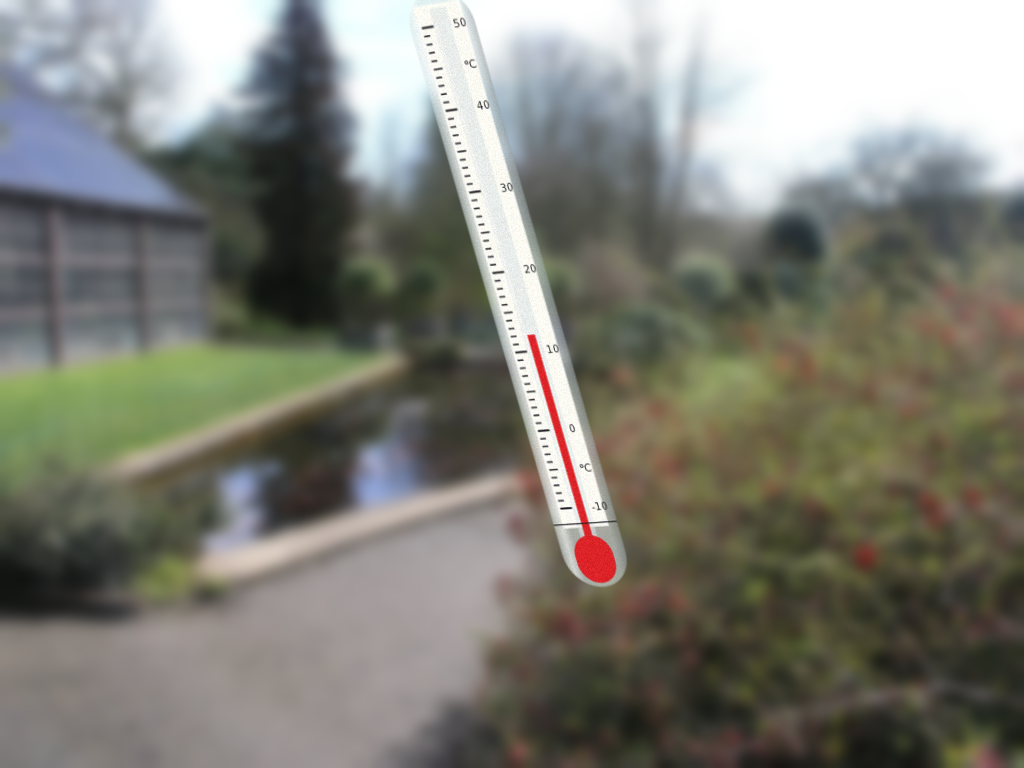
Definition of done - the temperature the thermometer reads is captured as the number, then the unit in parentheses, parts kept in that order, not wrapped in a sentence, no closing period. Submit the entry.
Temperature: 12 (°C)
